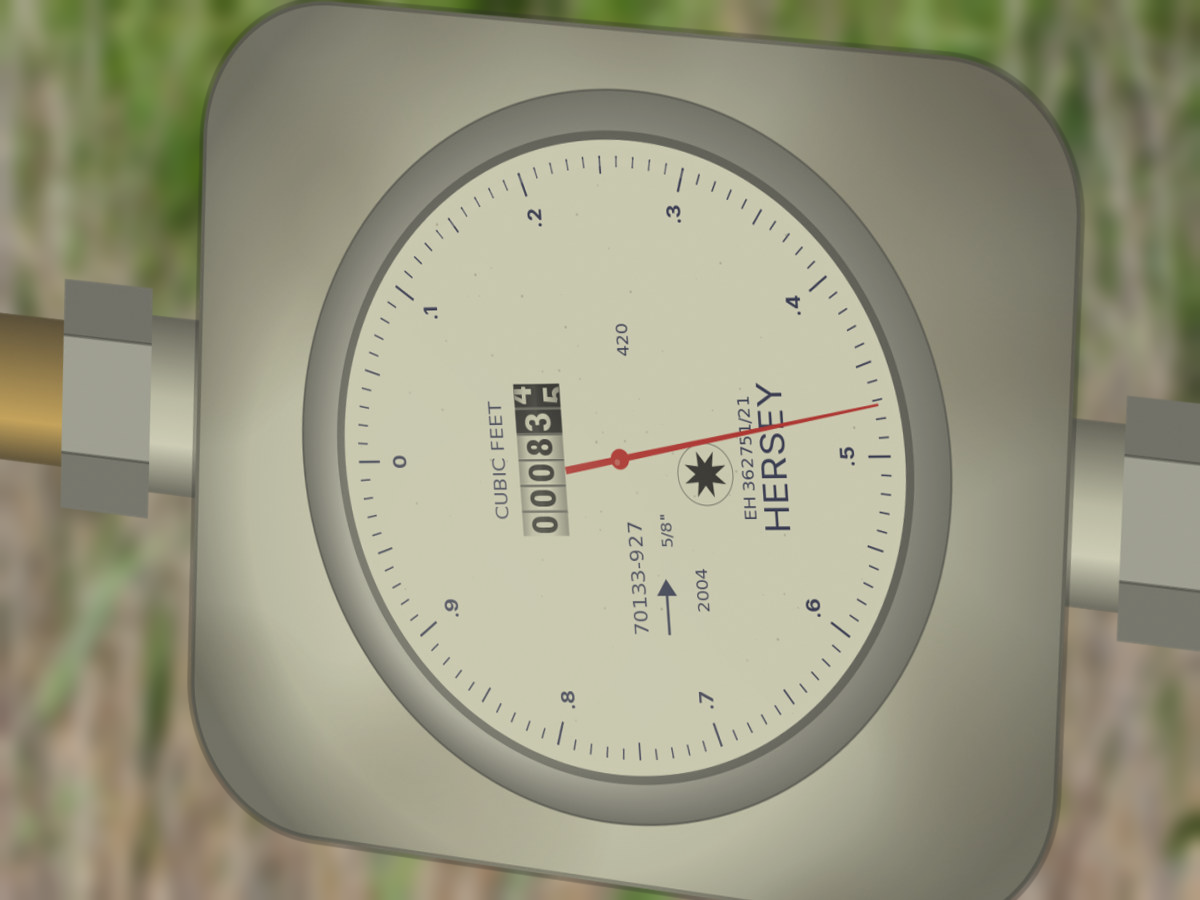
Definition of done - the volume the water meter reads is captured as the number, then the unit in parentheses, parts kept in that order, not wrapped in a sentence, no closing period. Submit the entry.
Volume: 834.47 (ft³)
